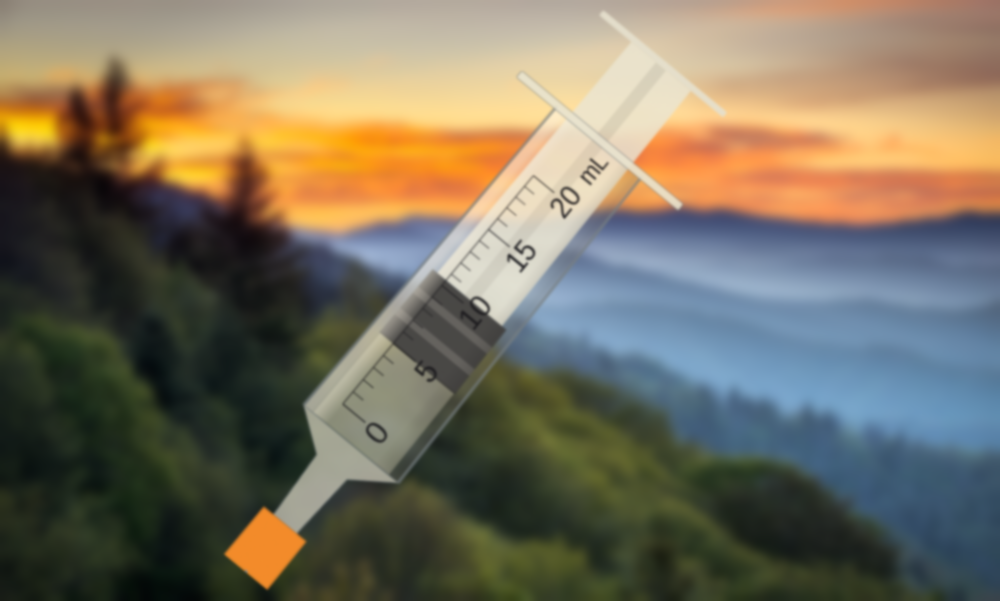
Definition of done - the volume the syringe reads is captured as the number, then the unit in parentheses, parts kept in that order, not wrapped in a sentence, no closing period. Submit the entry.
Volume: 5 (mL)
